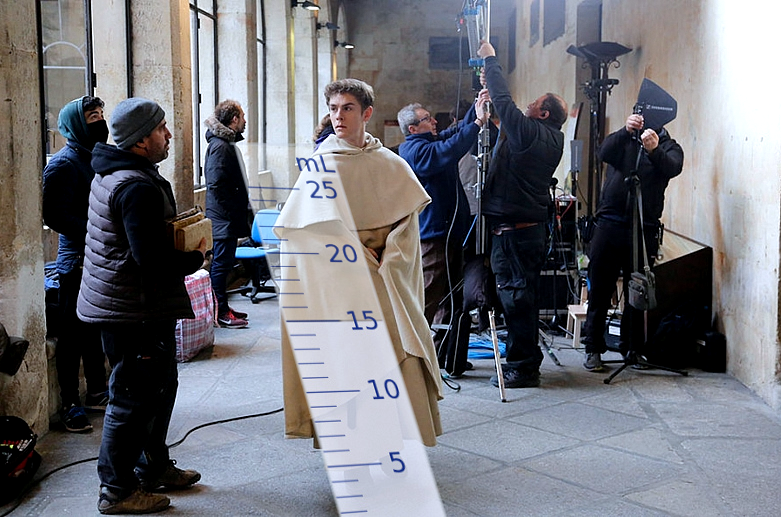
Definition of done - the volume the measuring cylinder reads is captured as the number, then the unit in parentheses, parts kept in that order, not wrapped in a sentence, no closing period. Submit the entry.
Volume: 15 (mL)
